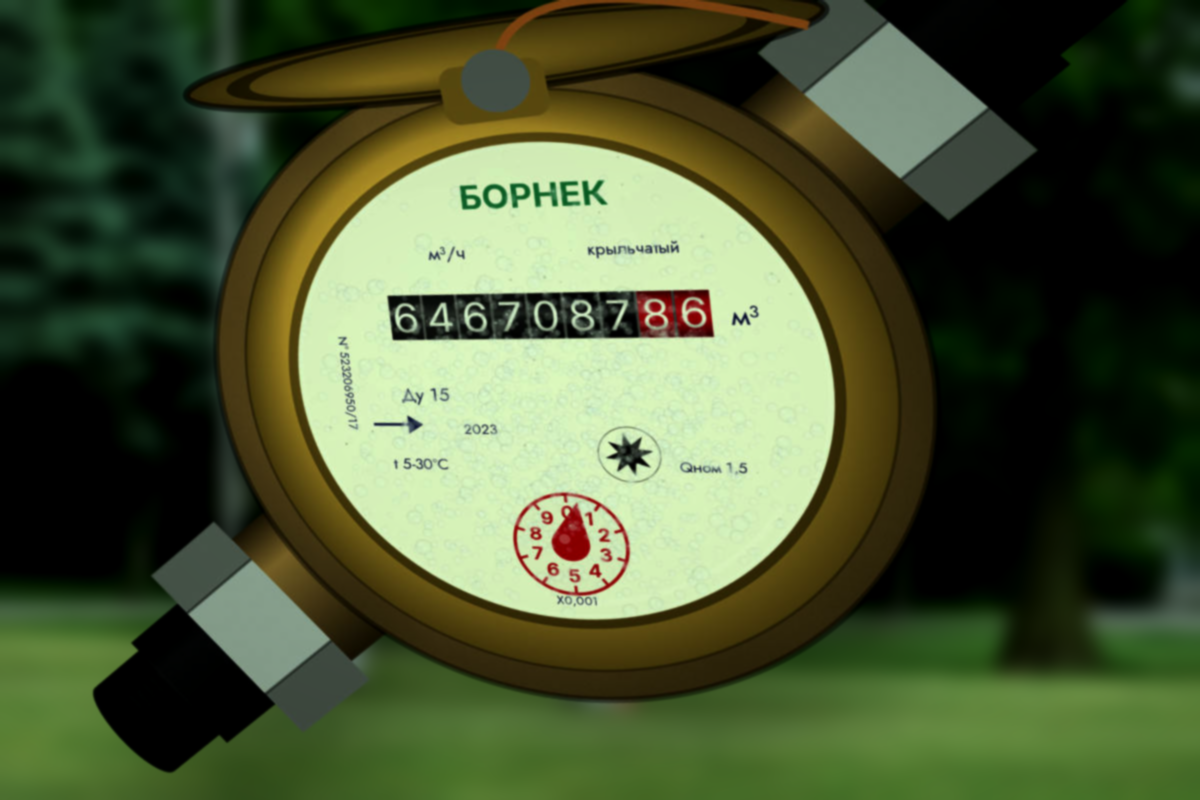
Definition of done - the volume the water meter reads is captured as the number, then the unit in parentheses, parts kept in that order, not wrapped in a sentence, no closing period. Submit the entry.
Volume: 6467087.860 (m³)
